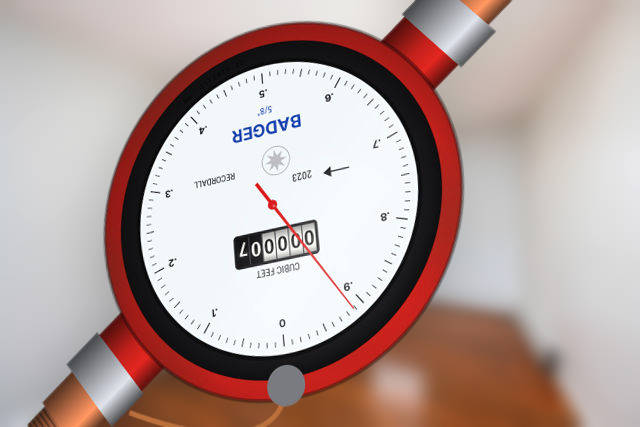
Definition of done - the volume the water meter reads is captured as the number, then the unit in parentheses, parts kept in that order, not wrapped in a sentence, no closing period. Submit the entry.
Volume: 6.91 (ft³)
